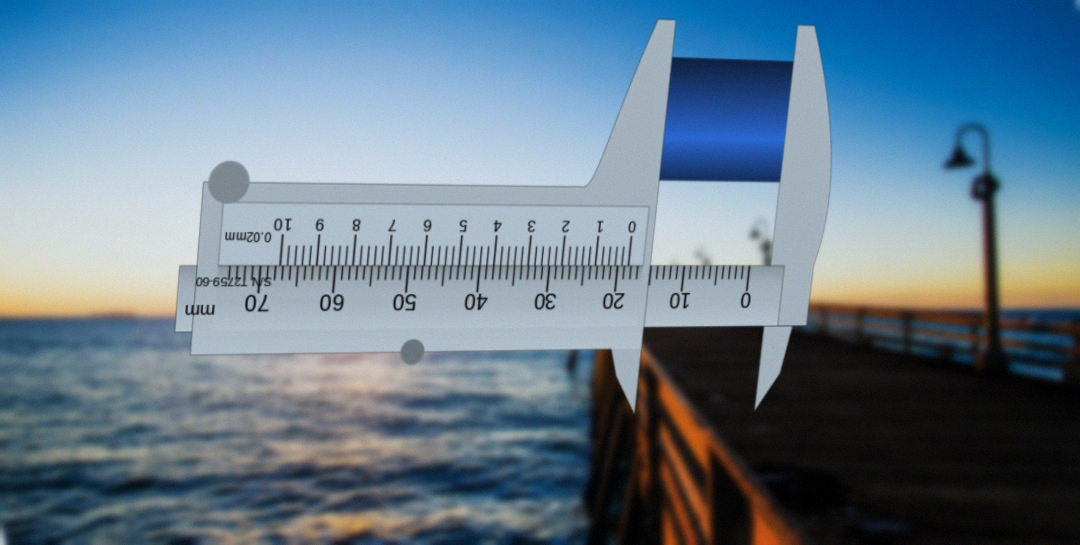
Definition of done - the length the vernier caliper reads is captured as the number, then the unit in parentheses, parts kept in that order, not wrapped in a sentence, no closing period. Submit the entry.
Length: 18.4 (mm)
